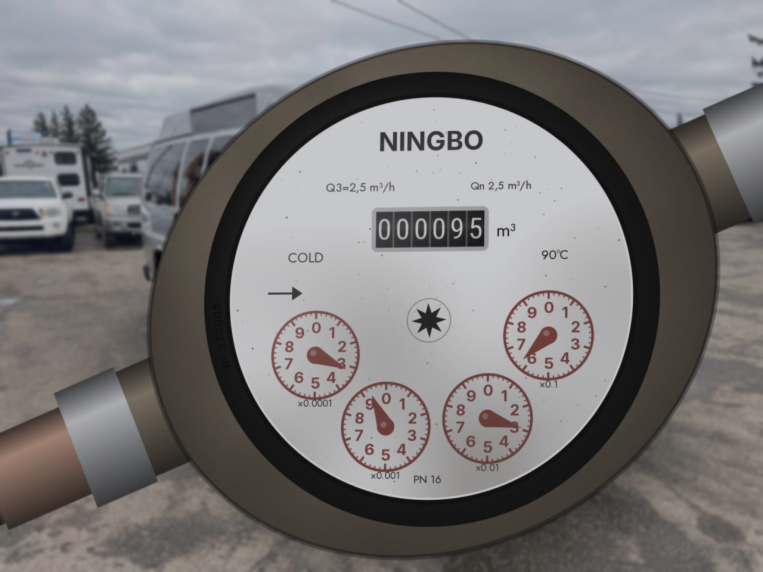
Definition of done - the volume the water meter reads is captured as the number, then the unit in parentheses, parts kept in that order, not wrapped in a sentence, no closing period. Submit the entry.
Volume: 95.6293 (m³)
